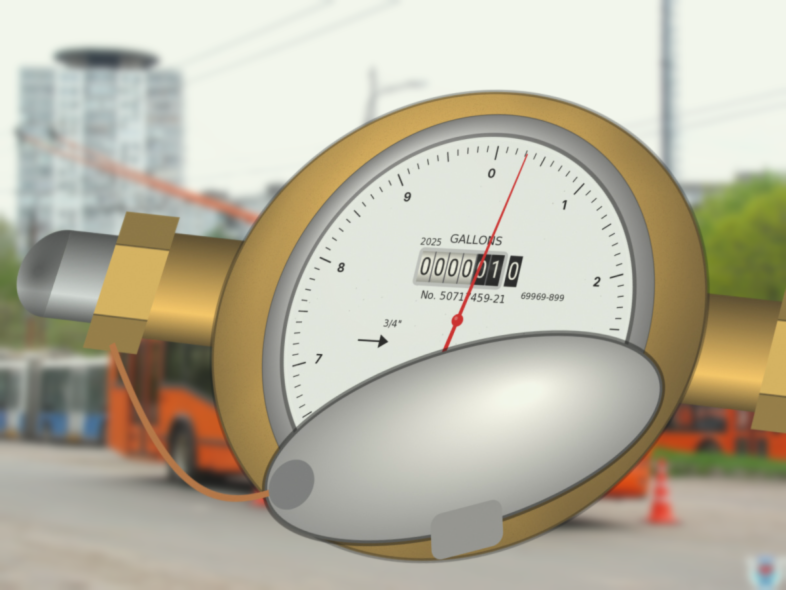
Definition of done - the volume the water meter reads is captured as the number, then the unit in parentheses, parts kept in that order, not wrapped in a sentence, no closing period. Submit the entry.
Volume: 10.3 (gal)
